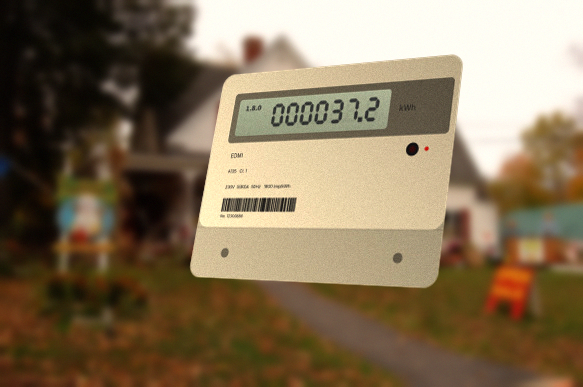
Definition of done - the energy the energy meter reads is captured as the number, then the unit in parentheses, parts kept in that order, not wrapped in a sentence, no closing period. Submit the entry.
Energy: 37.2 (kWh)
